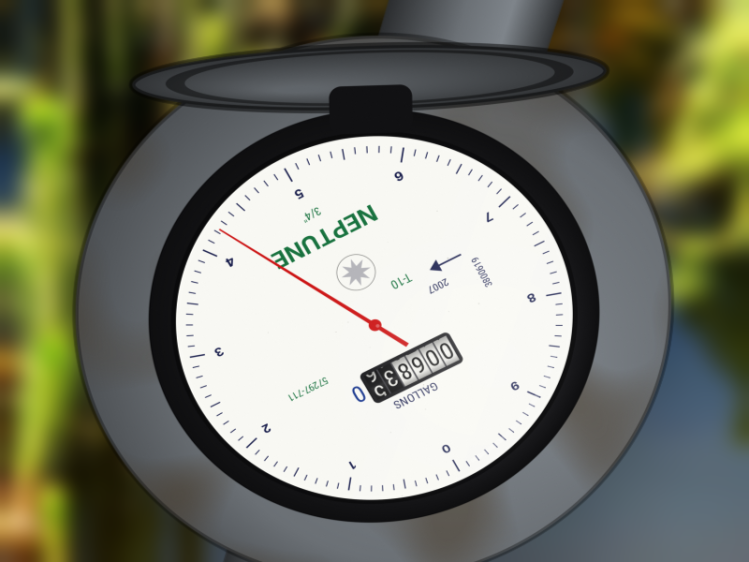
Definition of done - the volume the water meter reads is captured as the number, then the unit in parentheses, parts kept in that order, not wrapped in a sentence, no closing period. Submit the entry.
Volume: 68354.2 (gal)
